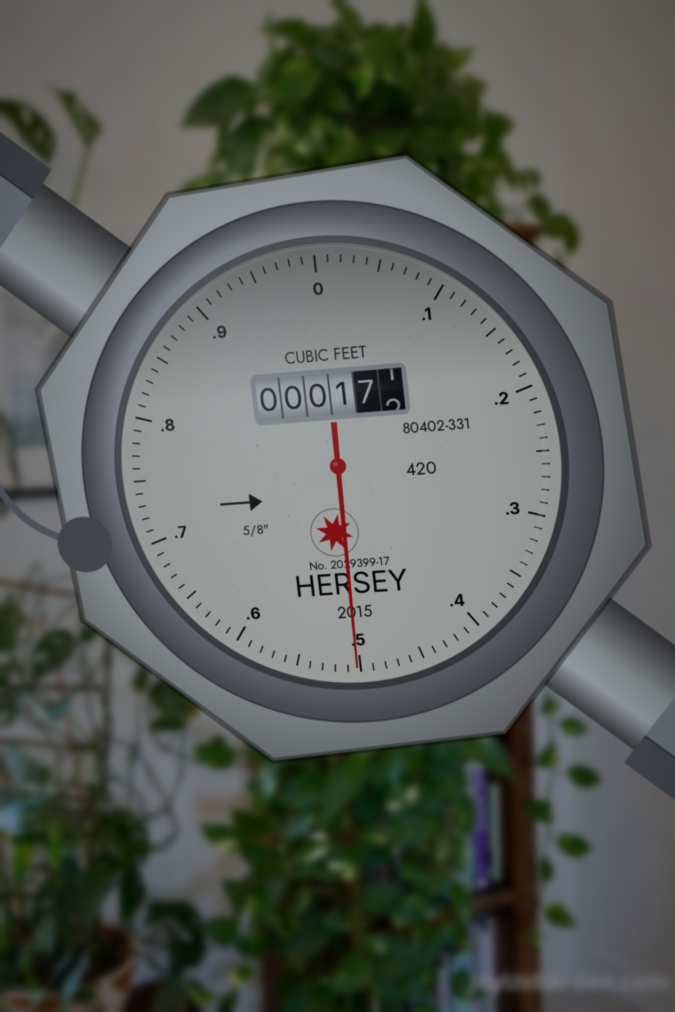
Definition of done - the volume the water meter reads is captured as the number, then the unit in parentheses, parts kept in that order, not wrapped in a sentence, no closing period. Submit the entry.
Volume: 171.50 (ft³)
